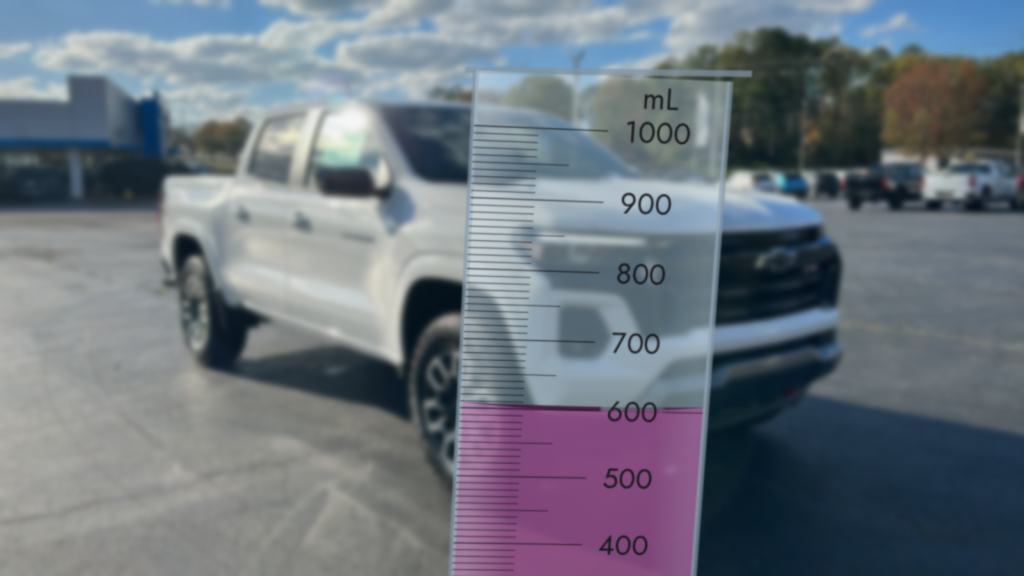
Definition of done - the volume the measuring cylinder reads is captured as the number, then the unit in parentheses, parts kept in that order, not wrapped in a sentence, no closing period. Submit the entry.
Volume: 600 (mL)
